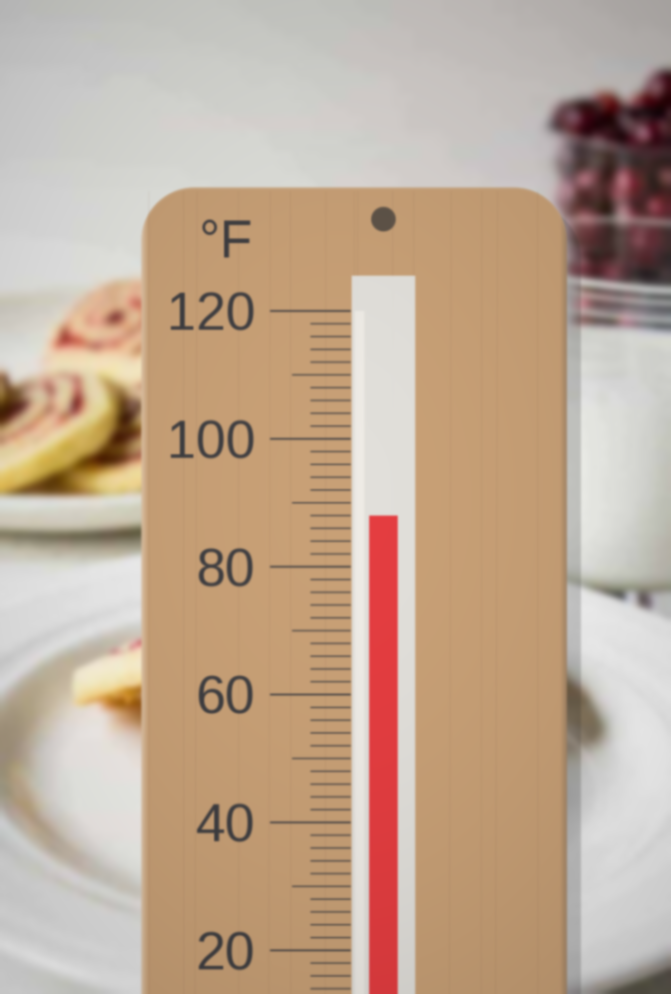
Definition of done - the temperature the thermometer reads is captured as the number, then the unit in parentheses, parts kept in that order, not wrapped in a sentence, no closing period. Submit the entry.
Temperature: 88 (°F)
